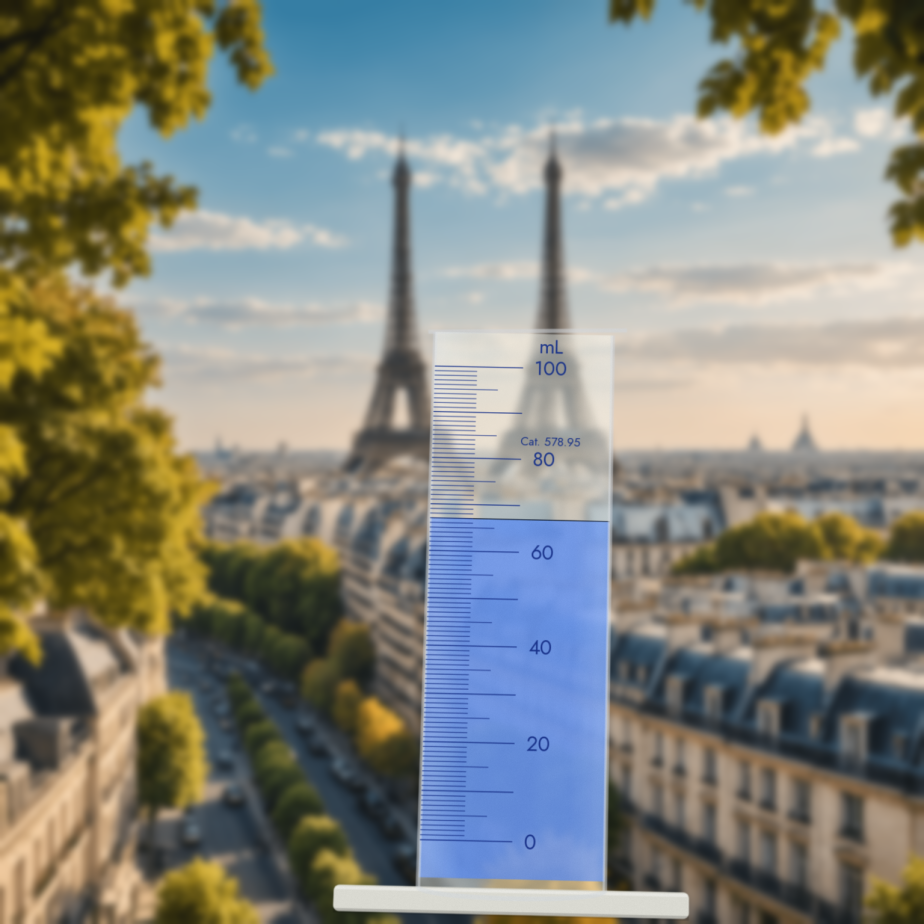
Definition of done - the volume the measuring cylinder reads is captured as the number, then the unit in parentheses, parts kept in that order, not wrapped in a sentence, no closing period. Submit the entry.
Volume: 67 (mL)
